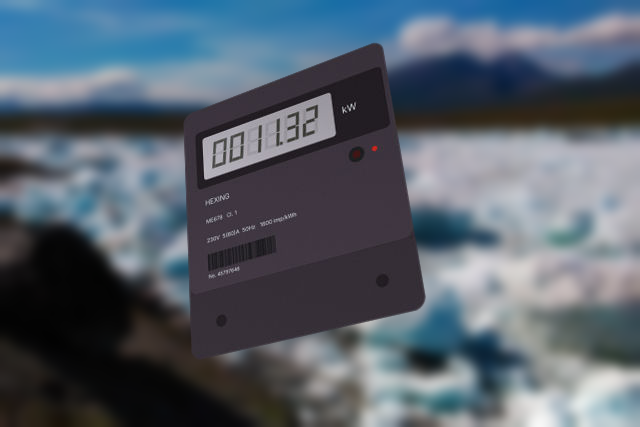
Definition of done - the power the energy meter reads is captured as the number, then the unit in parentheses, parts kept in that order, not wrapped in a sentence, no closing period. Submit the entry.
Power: 11.32 (kW)
